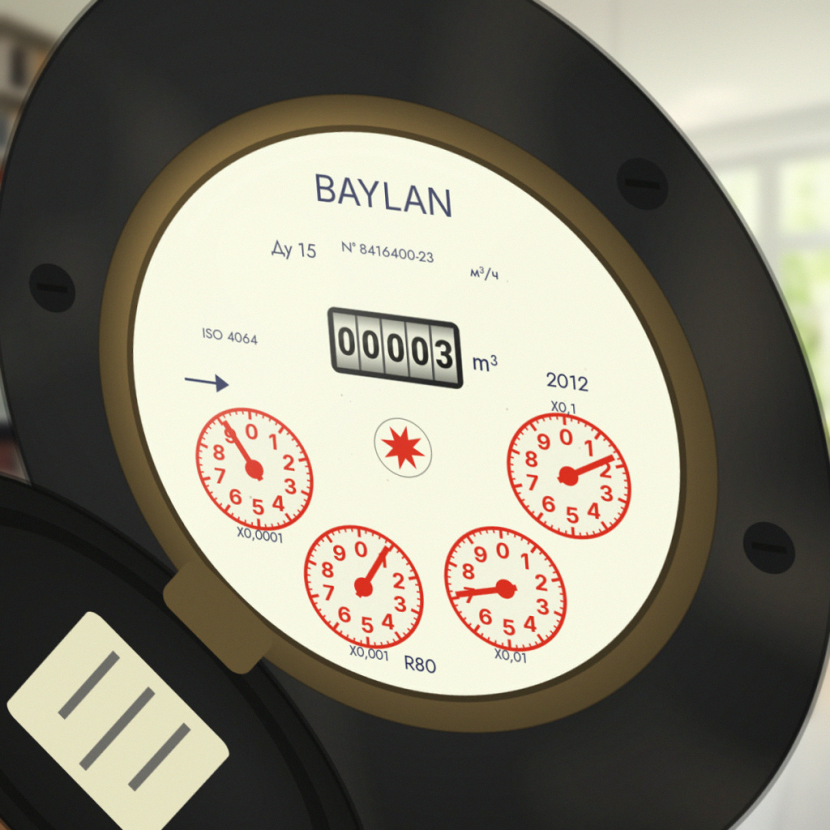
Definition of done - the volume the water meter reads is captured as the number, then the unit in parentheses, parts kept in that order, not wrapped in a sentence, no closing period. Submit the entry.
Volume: 3.1709 (m³)
